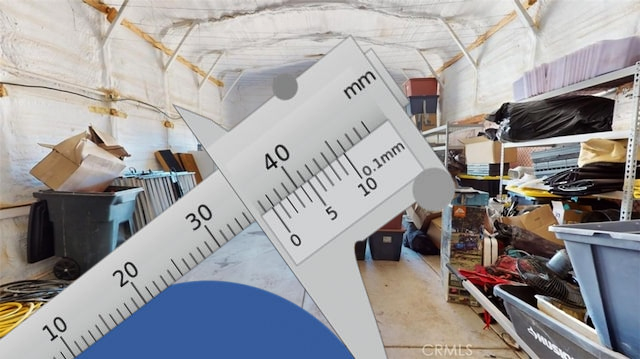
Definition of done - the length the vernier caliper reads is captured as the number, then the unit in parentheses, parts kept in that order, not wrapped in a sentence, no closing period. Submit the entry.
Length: 36.8 (mm)
